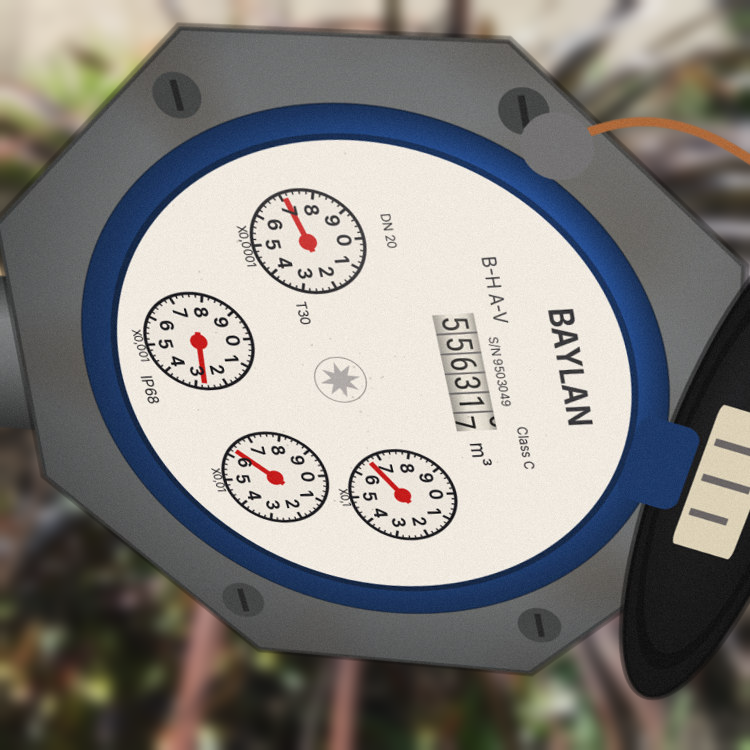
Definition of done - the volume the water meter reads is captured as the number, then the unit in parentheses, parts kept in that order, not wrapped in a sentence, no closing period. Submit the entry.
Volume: 556316.6627 (m³)
